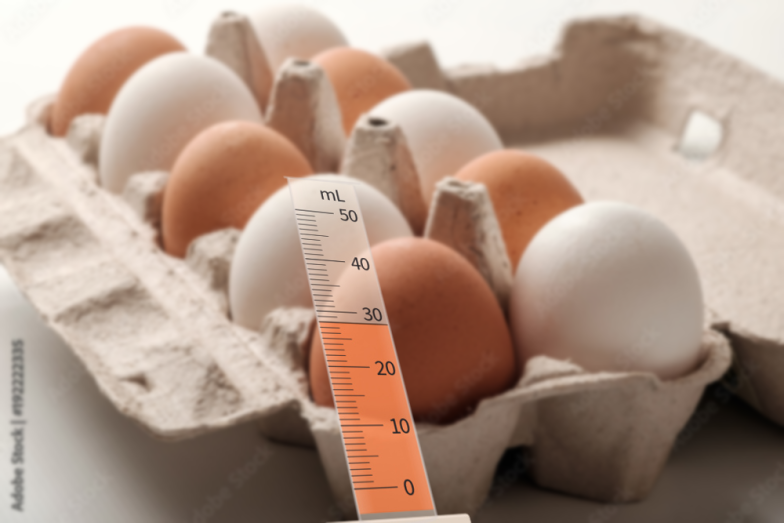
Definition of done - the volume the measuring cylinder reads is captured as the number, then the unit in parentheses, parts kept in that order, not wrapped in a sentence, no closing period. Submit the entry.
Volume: 28 (mL)
